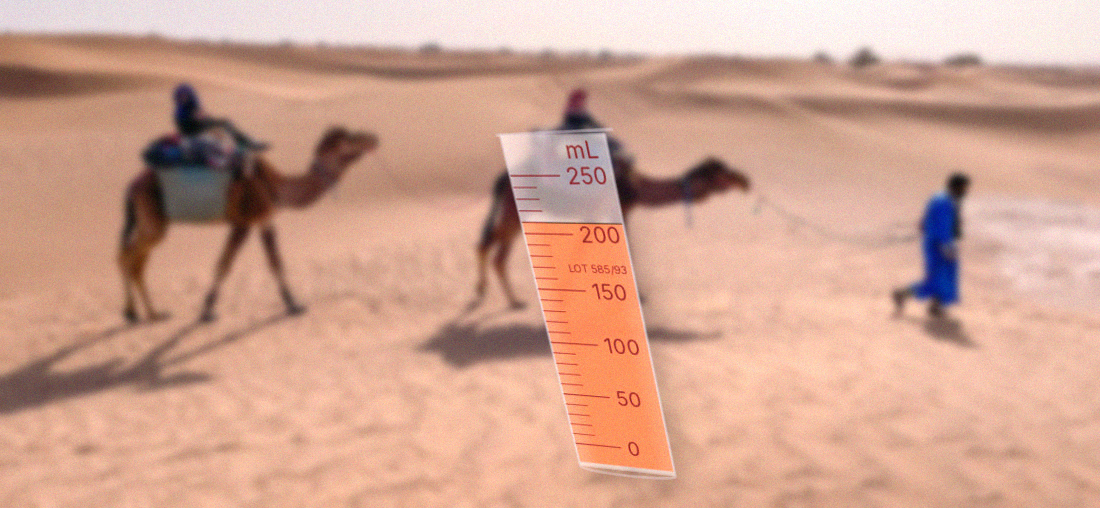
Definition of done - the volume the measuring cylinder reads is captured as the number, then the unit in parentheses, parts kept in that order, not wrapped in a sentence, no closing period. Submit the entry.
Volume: 210 (mL)
